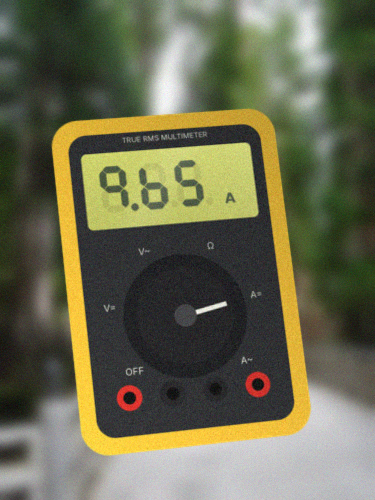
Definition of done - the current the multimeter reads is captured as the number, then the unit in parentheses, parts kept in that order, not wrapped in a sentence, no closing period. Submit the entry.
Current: 9.65 (A)
